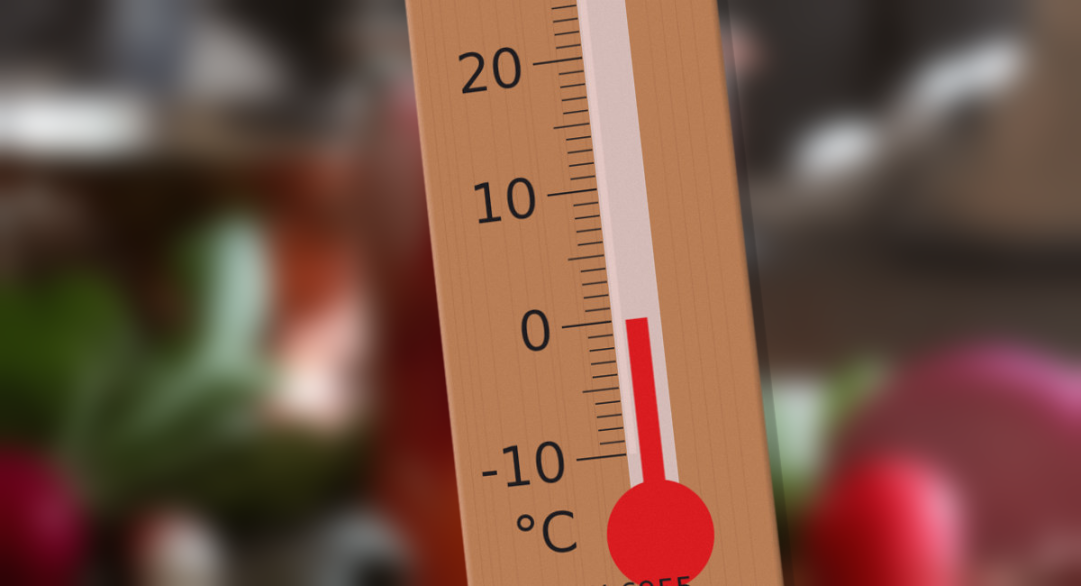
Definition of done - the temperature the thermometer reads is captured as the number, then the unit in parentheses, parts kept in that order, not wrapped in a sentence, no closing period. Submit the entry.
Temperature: 0 (°C)
